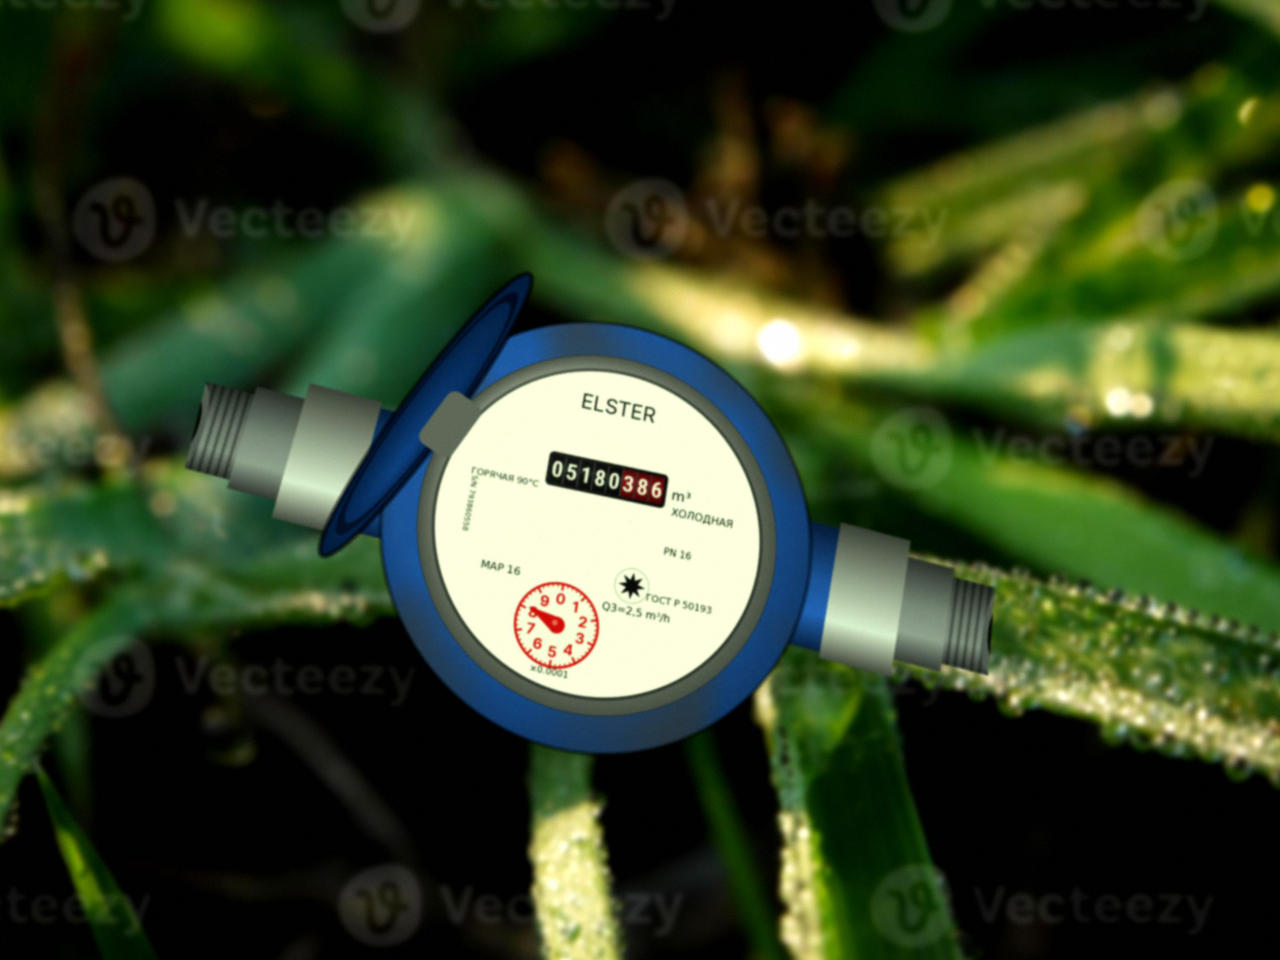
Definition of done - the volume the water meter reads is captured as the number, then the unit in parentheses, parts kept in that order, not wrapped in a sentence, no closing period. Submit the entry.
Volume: 5180.3868 (m³)
